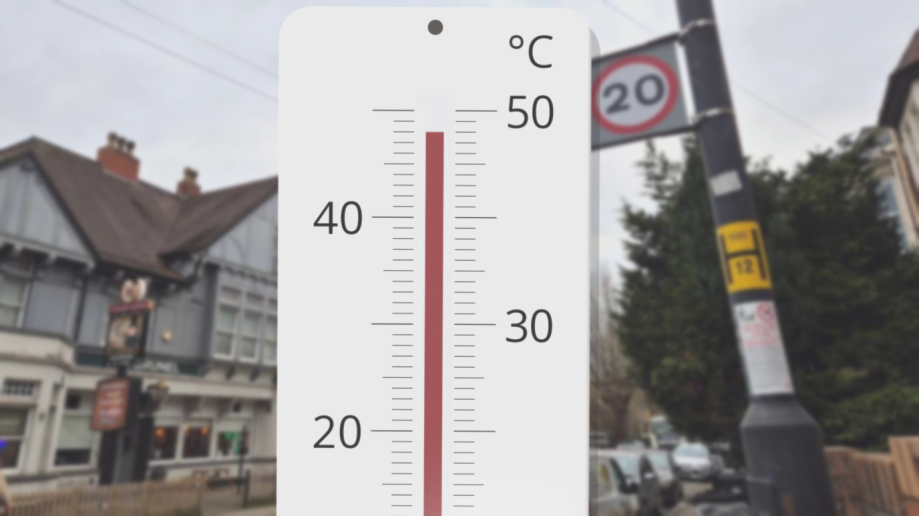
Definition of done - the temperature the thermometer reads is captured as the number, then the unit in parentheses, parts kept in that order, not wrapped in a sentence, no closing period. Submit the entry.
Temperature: 48 (°C)
